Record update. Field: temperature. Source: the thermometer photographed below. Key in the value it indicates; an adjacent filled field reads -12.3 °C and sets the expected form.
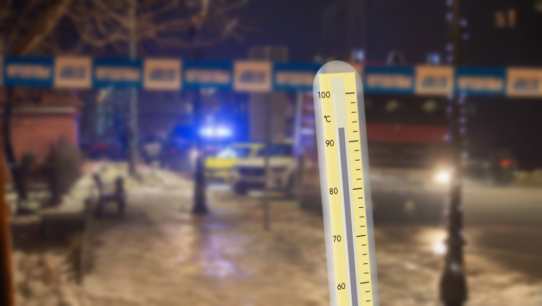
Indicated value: 93 °C
